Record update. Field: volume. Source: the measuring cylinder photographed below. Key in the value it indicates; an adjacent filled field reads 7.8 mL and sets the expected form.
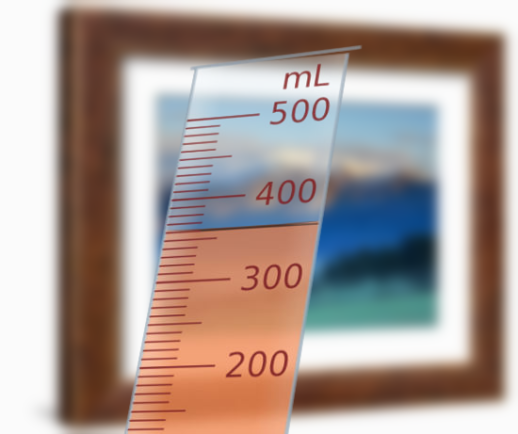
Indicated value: 360 mL
